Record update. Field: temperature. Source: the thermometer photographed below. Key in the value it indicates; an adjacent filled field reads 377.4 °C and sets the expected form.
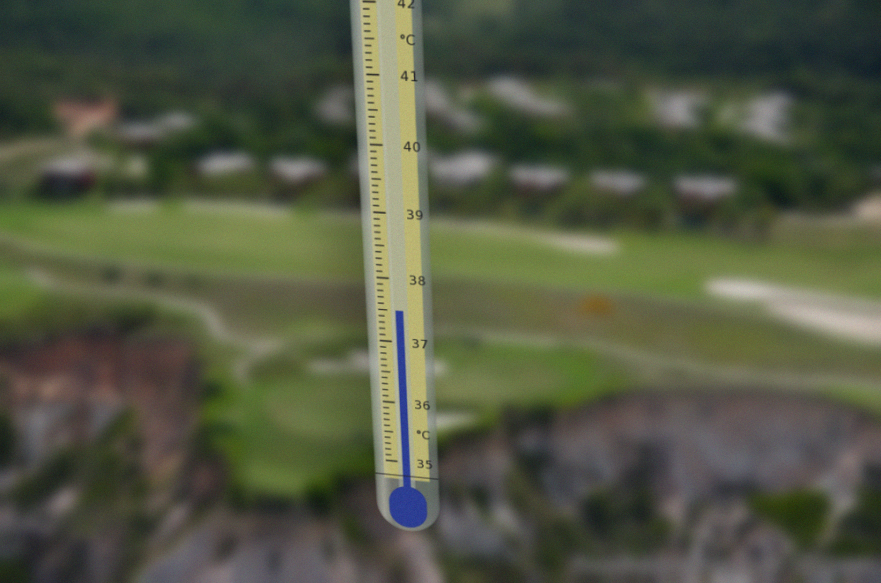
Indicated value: 37.5 °C
